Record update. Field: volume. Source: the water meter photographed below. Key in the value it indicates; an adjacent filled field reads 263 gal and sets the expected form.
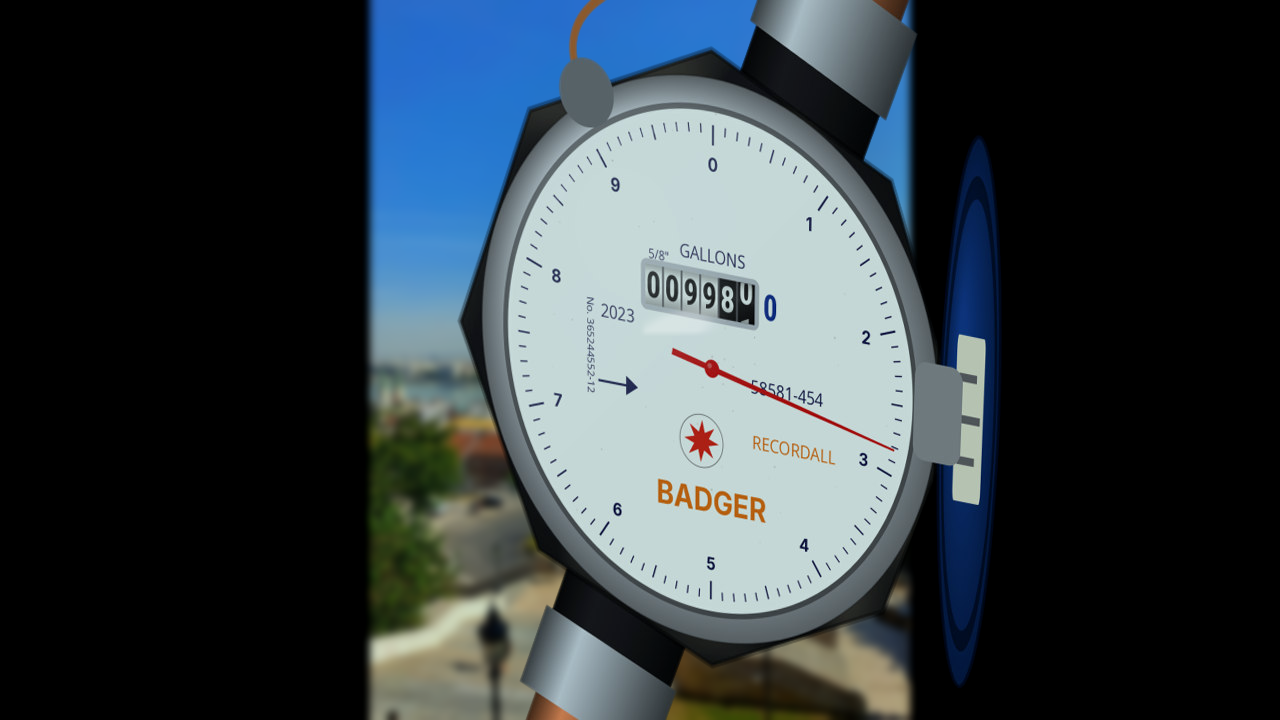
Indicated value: 99802.8 gal
